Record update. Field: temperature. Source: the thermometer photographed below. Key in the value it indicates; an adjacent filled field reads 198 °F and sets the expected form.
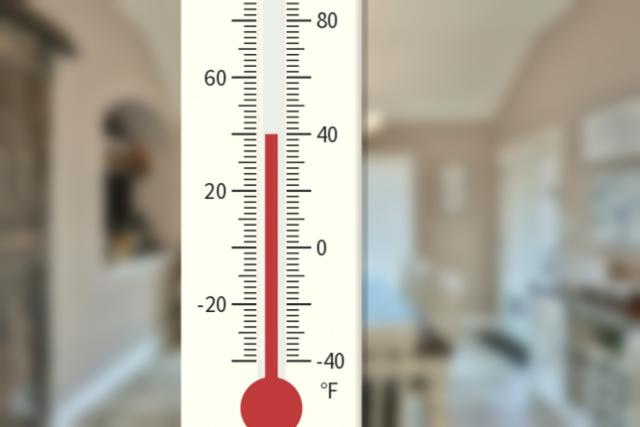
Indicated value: 40 °F
